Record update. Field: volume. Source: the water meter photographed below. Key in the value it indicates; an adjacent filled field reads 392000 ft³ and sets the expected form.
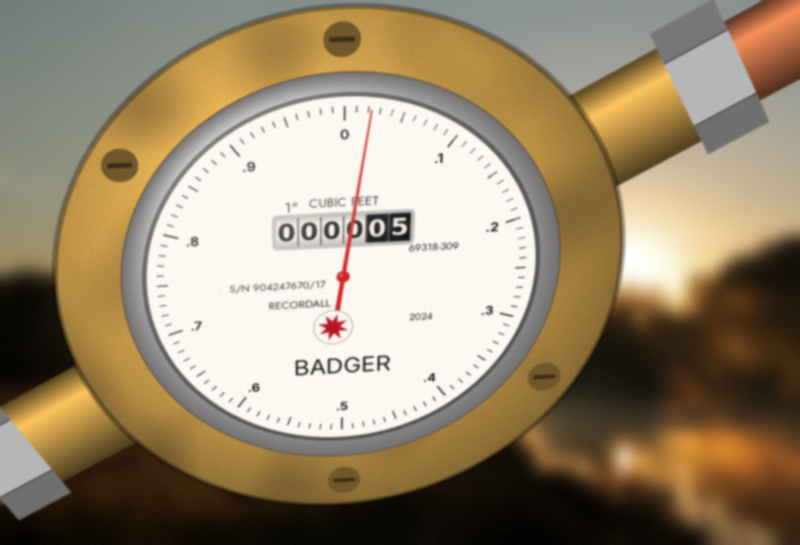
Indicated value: 5.02 ft³
